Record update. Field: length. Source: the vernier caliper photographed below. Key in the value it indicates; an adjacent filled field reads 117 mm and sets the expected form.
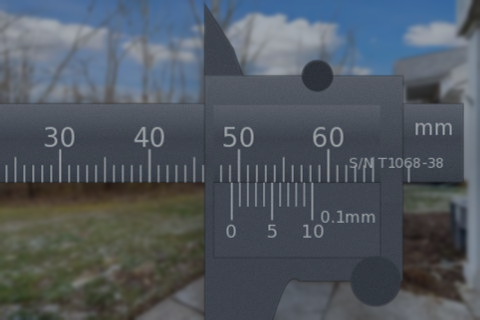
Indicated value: 49.2 mm
